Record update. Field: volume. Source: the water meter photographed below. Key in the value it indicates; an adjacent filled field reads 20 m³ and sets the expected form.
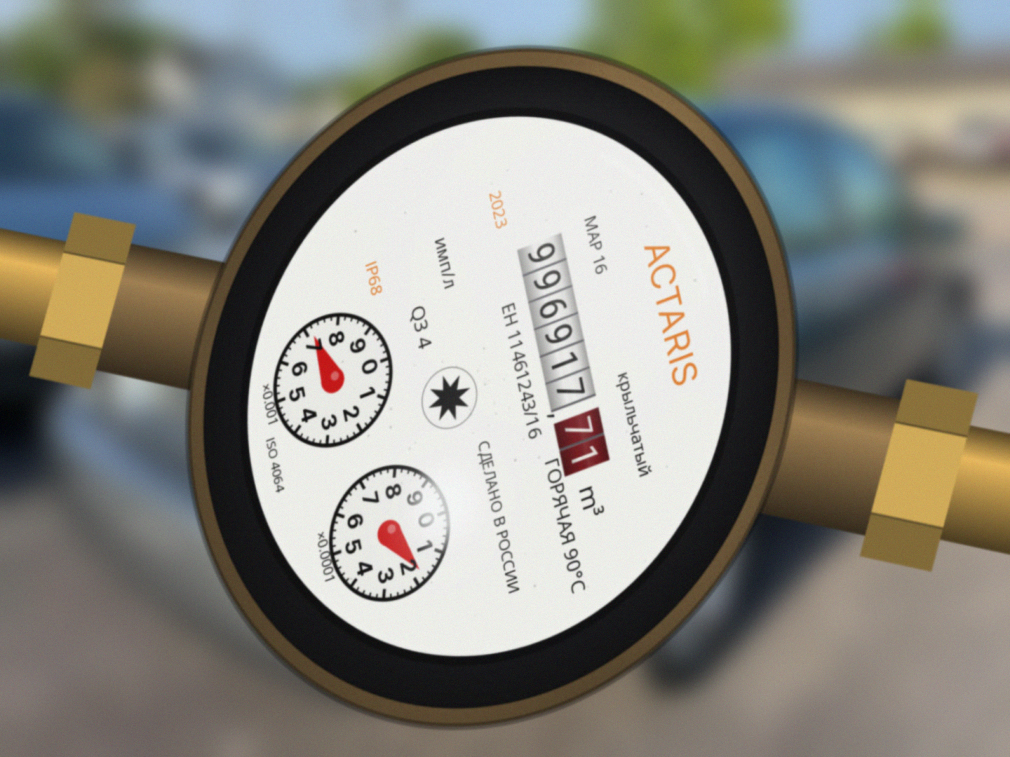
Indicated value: 996917.7171 m³
